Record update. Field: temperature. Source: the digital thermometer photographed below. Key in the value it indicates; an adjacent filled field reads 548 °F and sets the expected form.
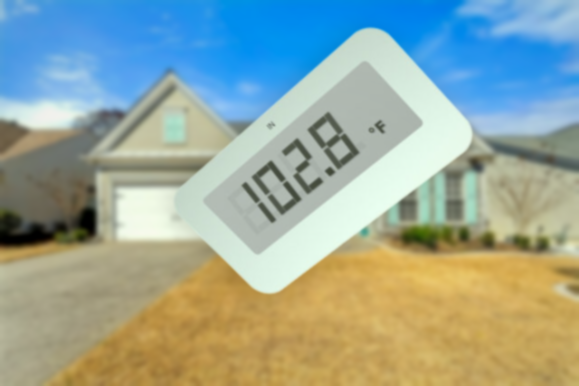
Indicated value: 102.8 °F
